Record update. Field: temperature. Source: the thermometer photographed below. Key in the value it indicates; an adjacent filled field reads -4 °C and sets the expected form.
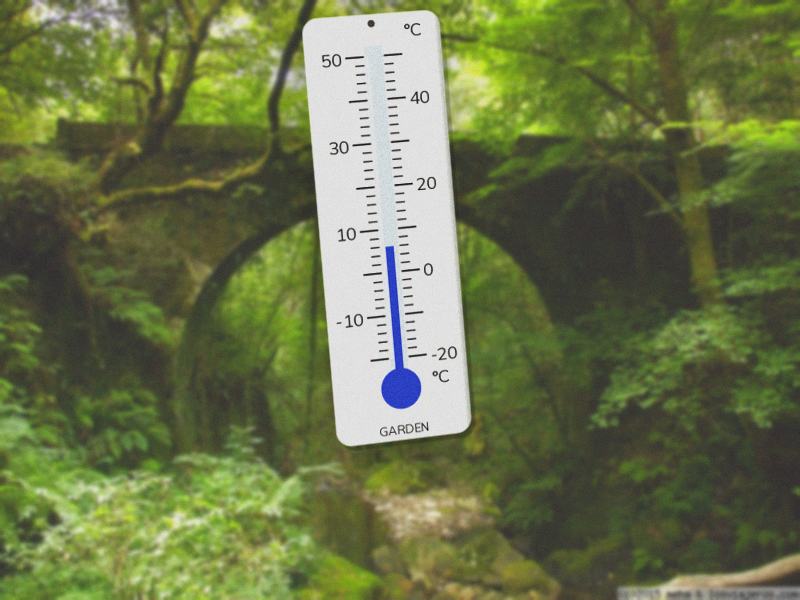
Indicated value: 6 °C
